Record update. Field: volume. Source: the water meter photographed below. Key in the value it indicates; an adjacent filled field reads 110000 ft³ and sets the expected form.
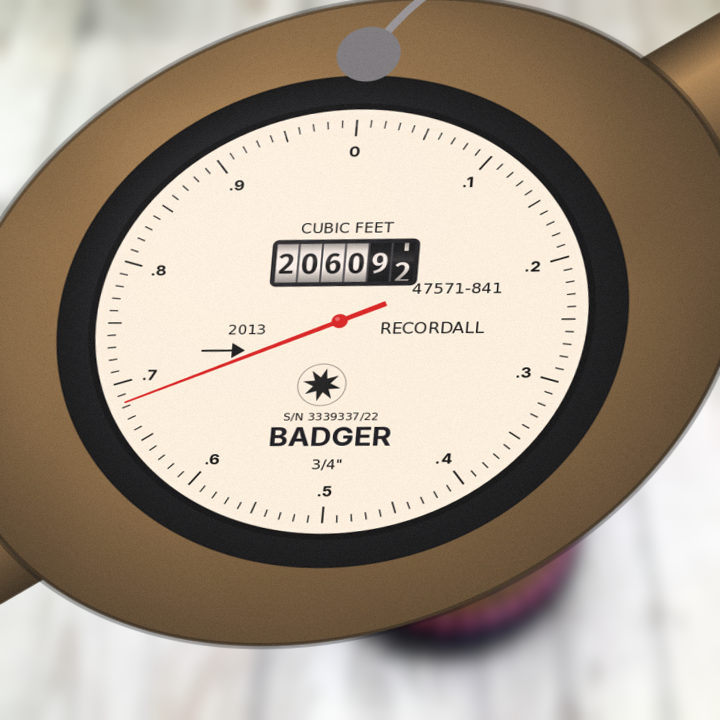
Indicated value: 206091.68 ft³
